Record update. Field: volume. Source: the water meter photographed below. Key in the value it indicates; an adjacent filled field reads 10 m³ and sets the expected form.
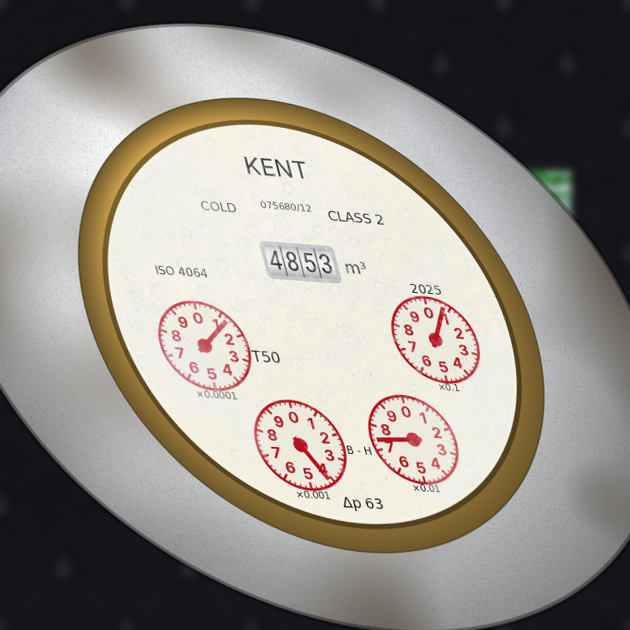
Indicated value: 4853.0741 m³
